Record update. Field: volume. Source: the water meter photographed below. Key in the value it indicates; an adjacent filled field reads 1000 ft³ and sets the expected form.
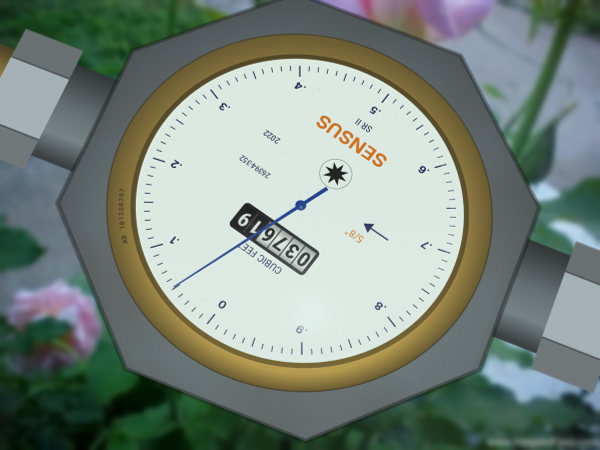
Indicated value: 37619.05 ft³
